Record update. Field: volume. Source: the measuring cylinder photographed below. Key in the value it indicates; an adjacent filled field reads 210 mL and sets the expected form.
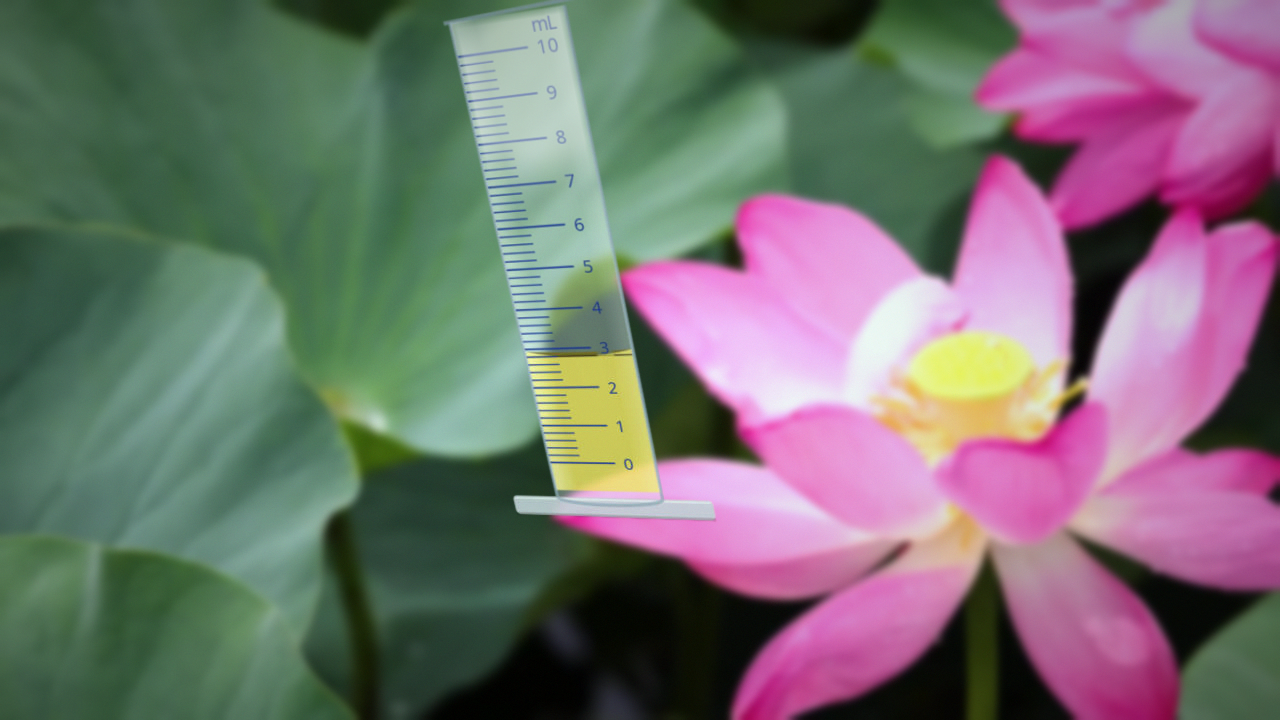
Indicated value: 2.8 mL
